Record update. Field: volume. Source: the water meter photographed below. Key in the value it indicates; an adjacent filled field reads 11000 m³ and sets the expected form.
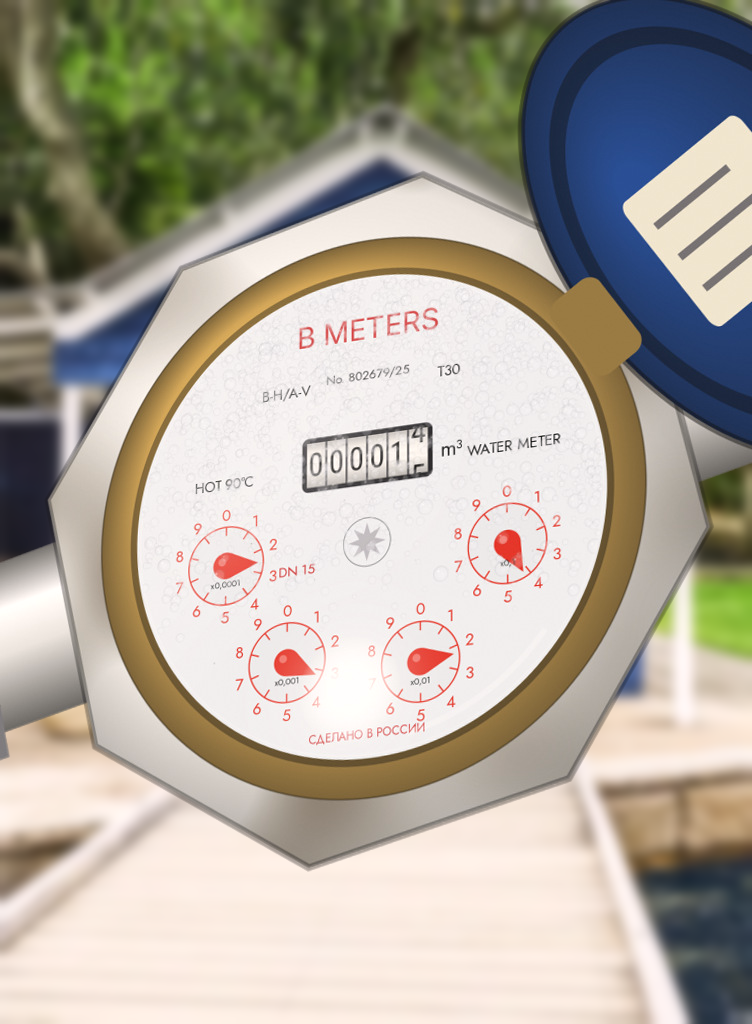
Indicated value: 14.4232 m³
